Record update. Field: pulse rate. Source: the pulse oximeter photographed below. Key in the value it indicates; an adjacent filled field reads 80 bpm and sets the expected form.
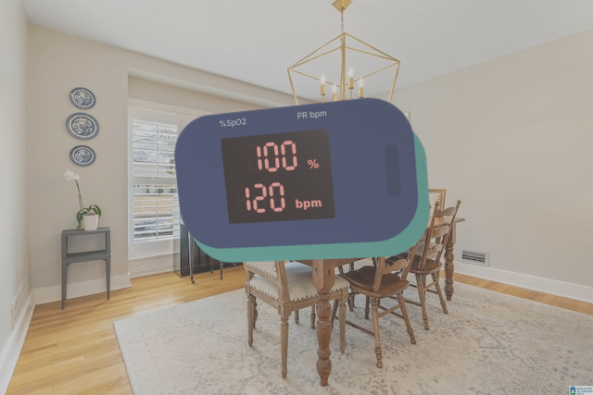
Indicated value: 120 bpm
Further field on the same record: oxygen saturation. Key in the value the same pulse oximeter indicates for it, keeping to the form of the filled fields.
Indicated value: 100 %
